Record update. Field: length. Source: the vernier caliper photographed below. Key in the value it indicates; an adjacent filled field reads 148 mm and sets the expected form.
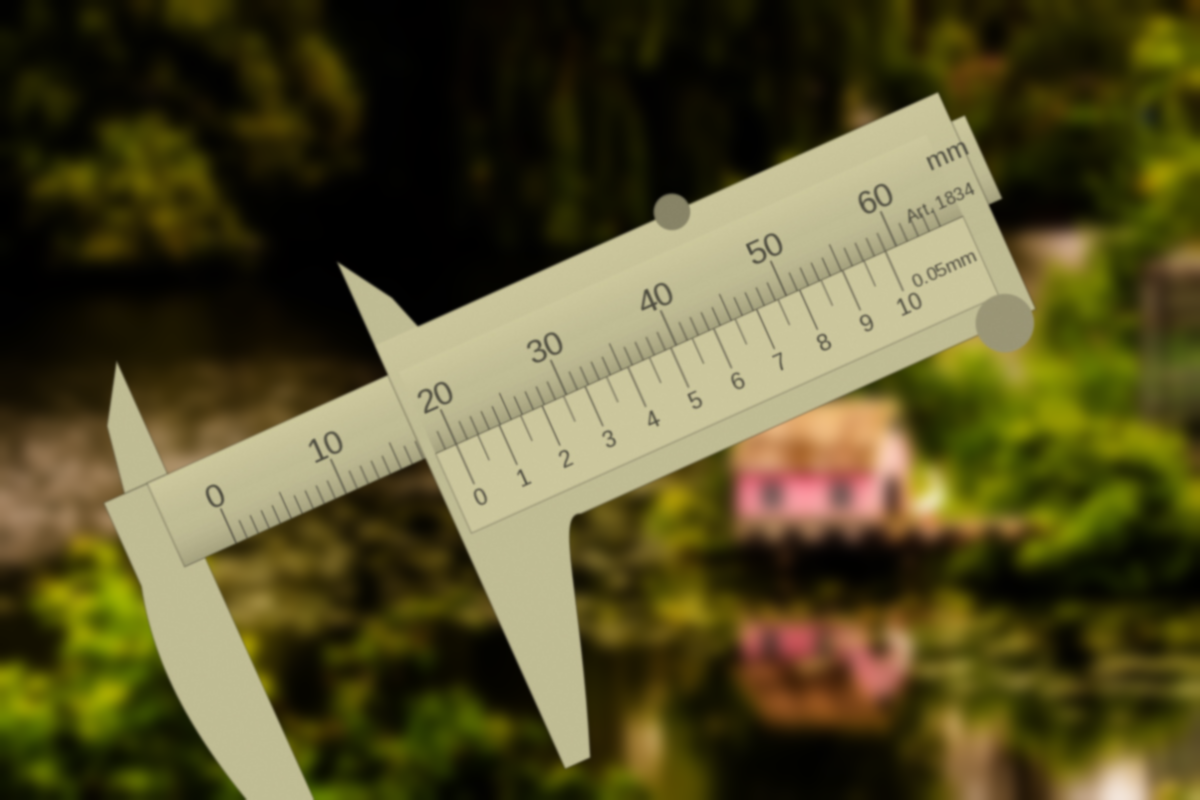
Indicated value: 20.0 mm
